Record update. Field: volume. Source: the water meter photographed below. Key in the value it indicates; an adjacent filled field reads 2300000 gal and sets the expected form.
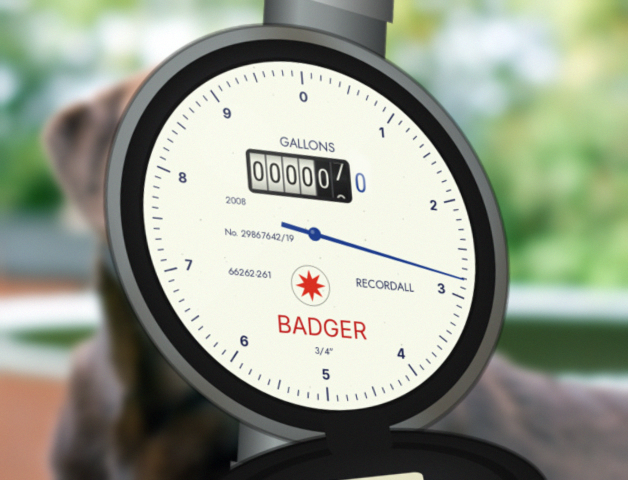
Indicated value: 72.8 gal
